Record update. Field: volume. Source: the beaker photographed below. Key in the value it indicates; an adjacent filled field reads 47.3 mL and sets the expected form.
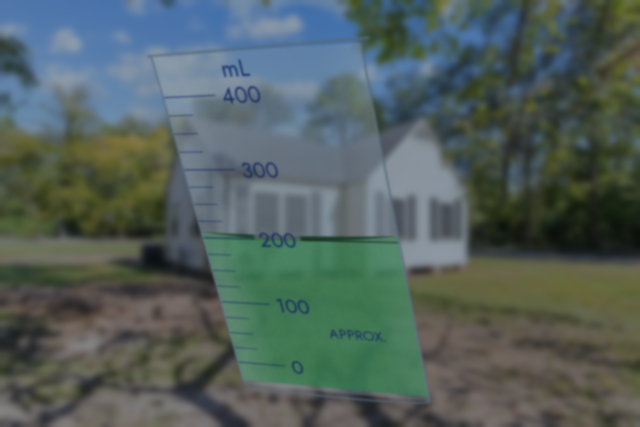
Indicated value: 200 mL
